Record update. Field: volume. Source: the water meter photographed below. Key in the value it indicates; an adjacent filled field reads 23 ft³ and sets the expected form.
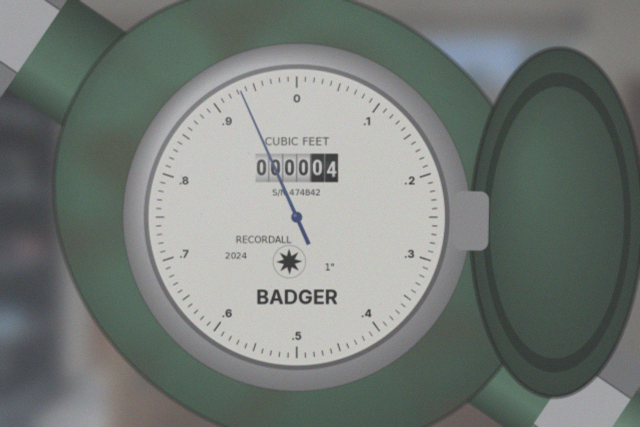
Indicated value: 3.93 ft³
